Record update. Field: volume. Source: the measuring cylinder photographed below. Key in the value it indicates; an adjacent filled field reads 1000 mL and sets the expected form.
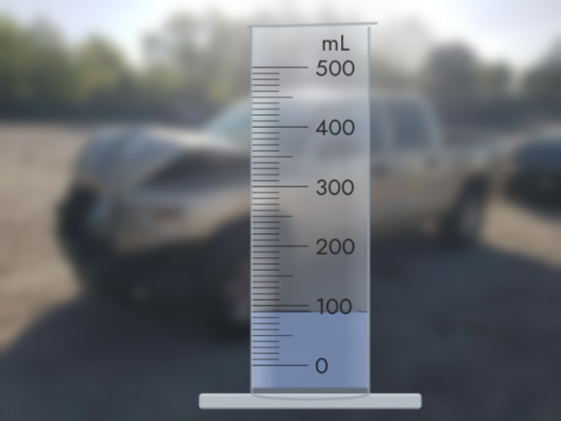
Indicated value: 90 mL
